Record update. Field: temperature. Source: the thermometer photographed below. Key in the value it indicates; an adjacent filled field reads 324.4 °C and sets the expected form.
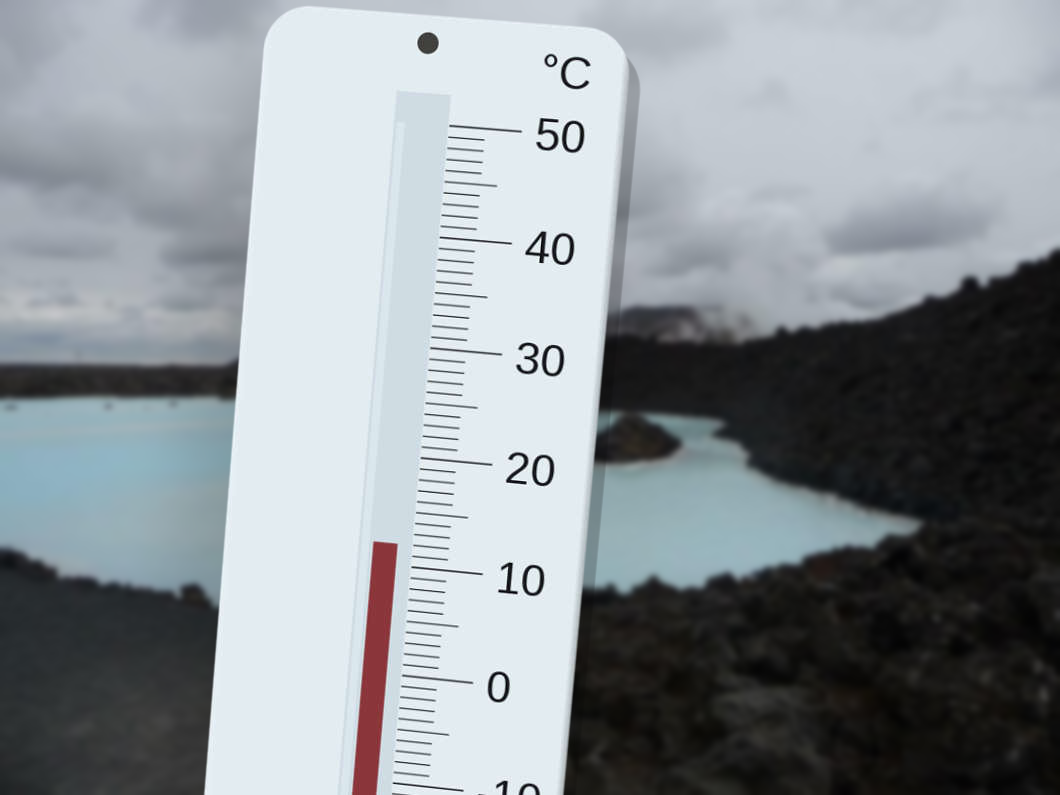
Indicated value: 12 °C
